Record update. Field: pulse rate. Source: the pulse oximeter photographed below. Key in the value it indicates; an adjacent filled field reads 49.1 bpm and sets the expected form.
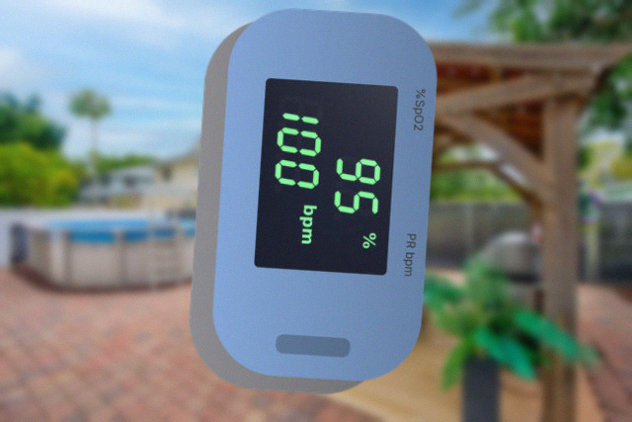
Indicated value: 100 bpm
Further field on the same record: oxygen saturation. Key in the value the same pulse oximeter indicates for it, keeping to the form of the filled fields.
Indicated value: 95 %
